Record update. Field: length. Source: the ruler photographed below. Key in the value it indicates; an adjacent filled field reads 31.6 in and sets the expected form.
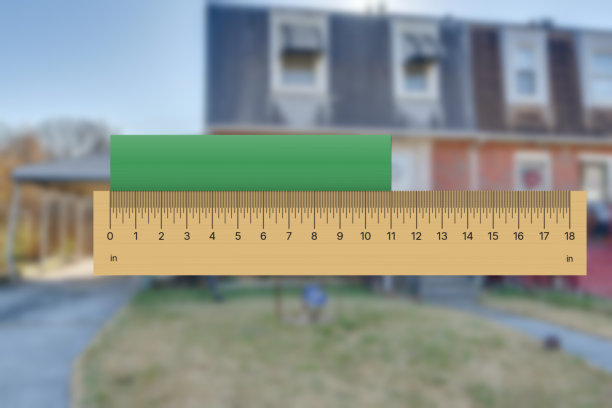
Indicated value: 11 in
